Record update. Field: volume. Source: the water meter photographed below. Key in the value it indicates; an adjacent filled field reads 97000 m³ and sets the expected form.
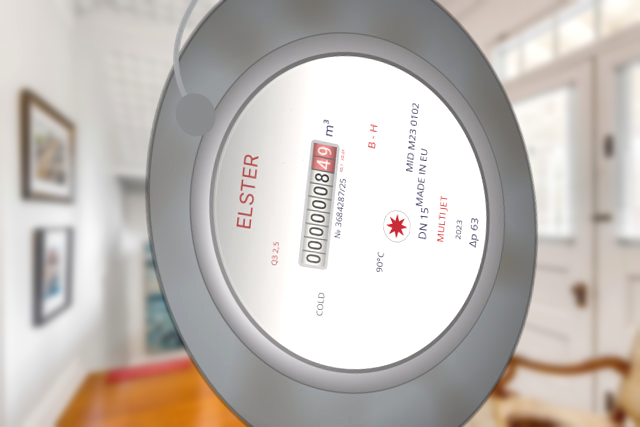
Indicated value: 8.49 m³
